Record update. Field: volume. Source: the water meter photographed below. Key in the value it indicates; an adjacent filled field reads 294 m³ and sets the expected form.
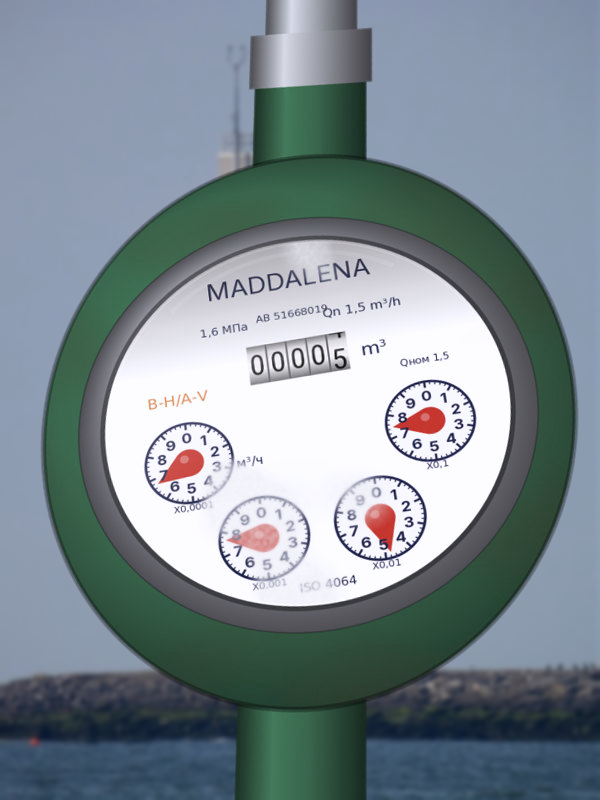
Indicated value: 4.7476 m³
